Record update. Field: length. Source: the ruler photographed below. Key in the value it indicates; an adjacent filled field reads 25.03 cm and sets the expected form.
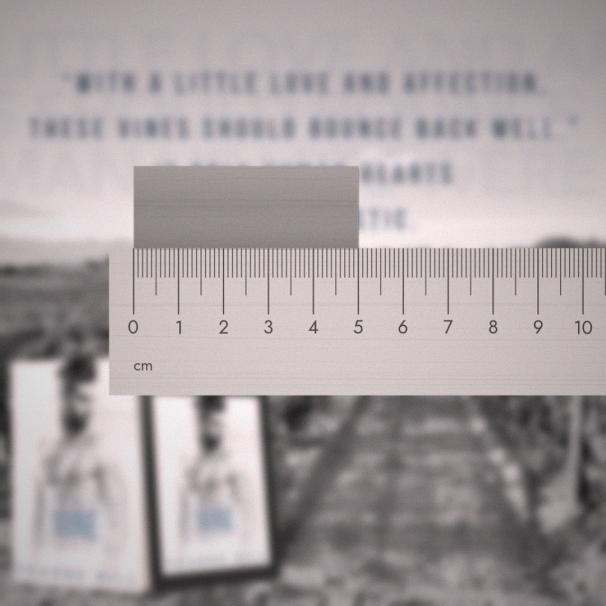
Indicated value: 5 cm
